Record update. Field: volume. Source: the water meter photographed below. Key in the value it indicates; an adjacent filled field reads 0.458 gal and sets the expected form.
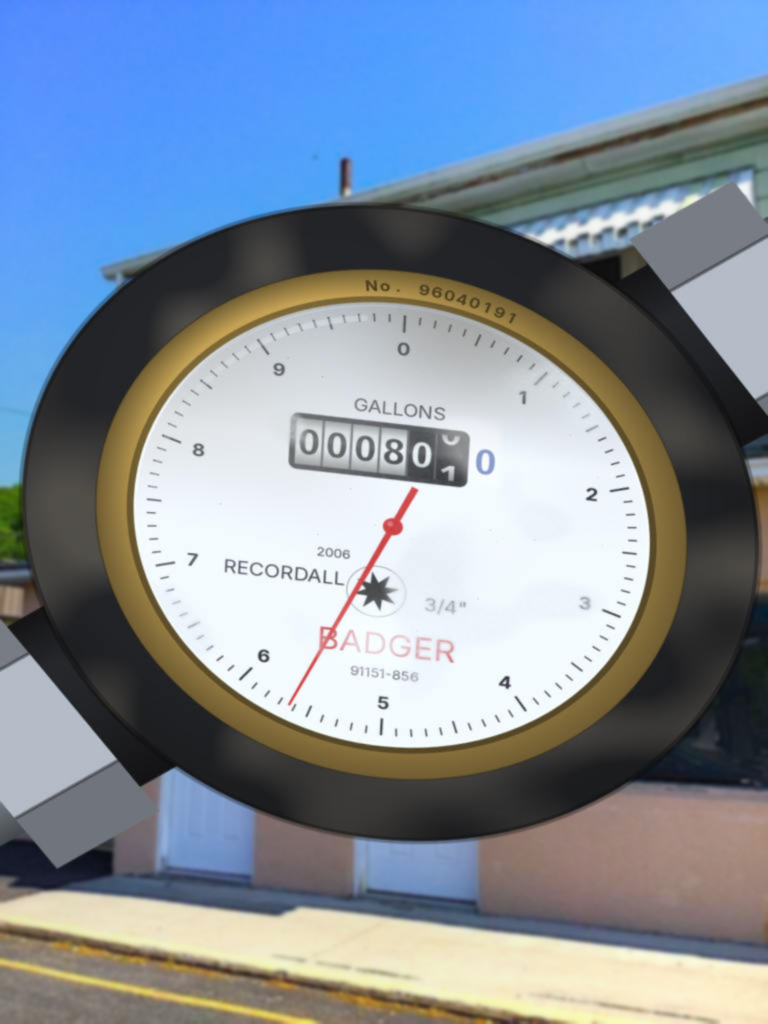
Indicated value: 8005.6 gal
